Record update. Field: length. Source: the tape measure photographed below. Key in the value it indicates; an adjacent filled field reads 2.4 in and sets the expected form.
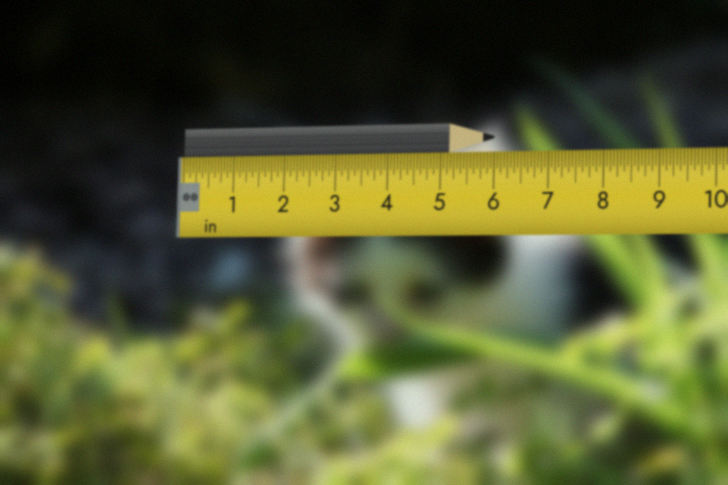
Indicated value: 6 in
